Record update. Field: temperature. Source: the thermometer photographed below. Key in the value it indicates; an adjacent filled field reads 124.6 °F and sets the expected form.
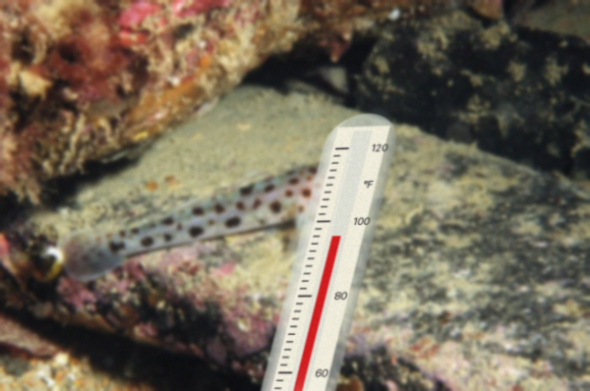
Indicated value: 96 °F
